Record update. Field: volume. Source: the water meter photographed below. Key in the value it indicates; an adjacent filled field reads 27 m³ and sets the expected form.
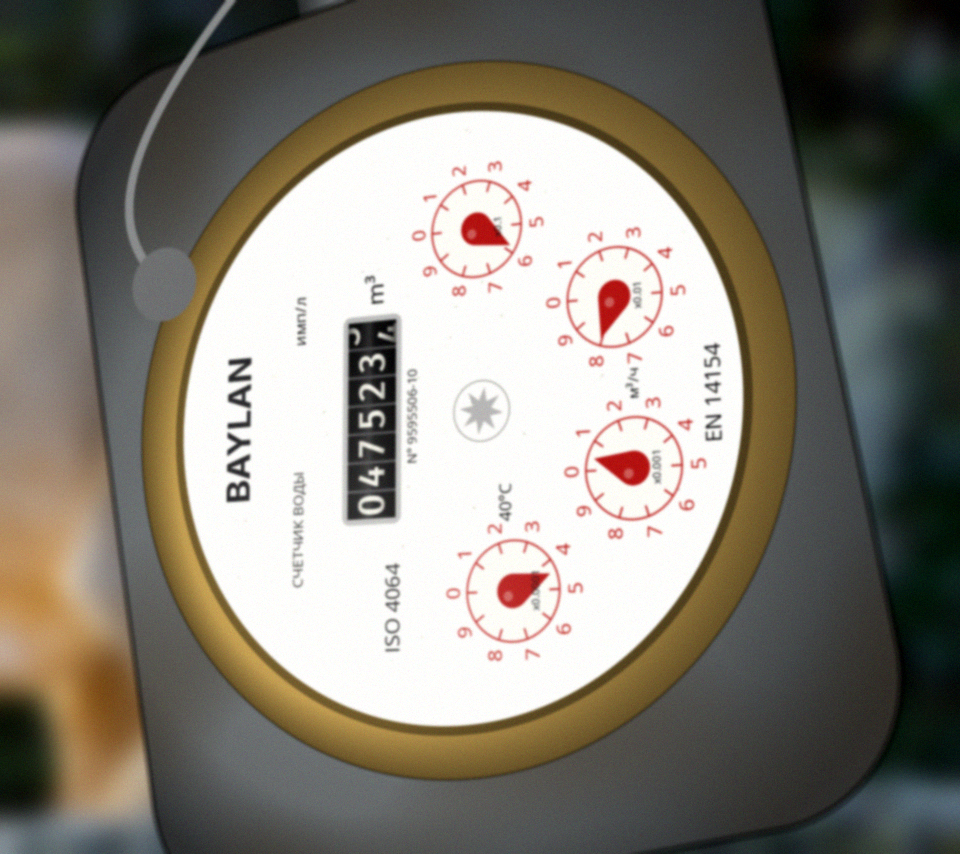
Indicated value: 475233.5804 m³
